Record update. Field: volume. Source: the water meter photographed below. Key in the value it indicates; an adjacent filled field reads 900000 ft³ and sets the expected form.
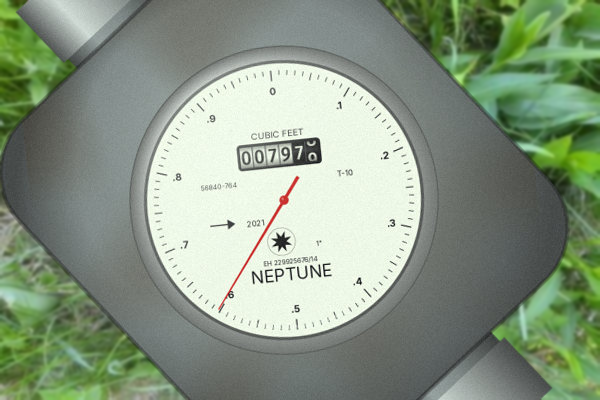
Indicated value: 7978.60 ft³
